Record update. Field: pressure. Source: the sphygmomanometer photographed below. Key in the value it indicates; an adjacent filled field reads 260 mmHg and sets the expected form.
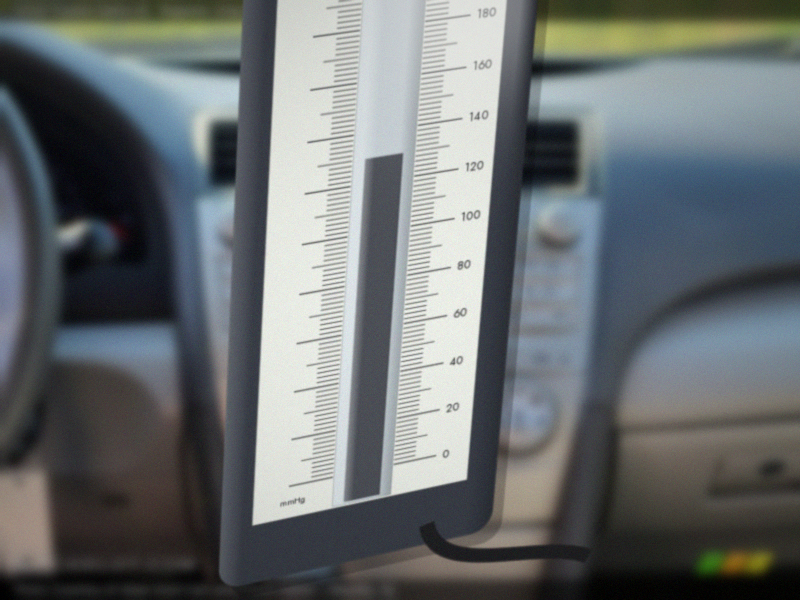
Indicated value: 130 mmHg
